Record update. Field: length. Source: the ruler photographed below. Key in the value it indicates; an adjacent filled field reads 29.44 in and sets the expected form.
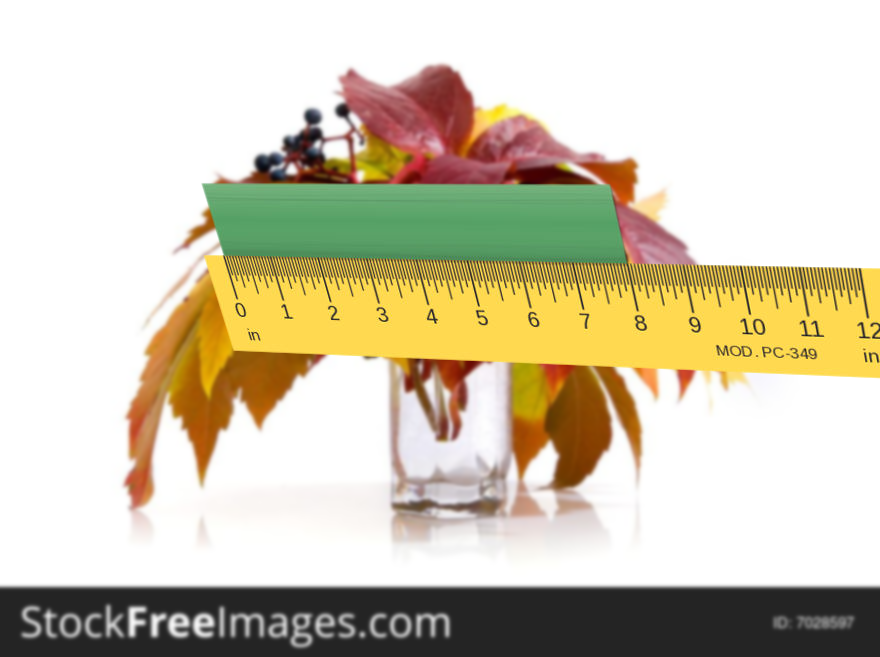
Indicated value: 8 in
